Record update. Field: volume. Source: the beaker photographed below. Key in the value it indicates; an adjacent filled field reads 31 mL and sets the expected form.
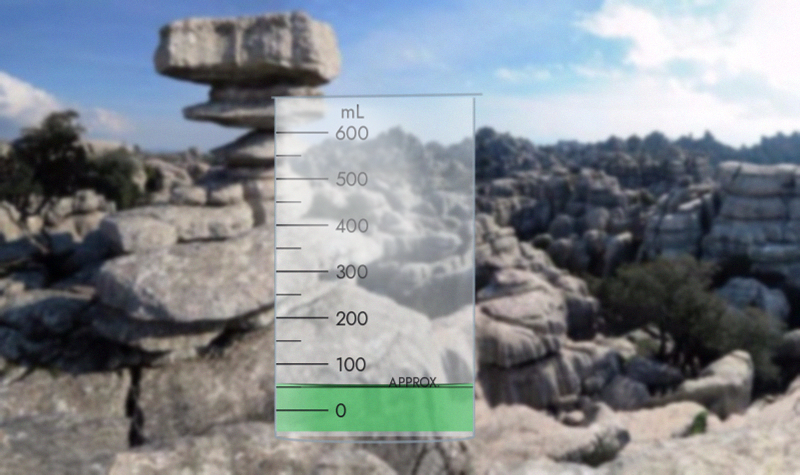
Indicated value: 50 mL
